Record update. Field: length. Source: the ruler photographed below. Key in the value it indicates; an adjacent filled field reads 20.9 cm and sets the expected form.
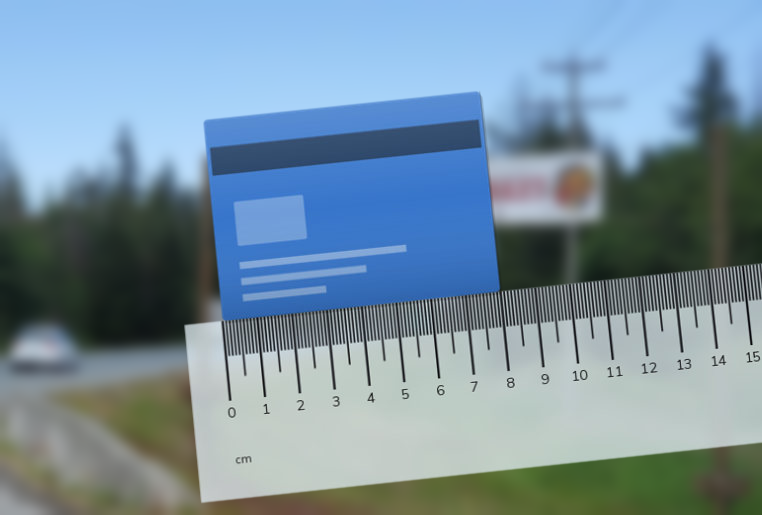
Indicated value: 8 cm
